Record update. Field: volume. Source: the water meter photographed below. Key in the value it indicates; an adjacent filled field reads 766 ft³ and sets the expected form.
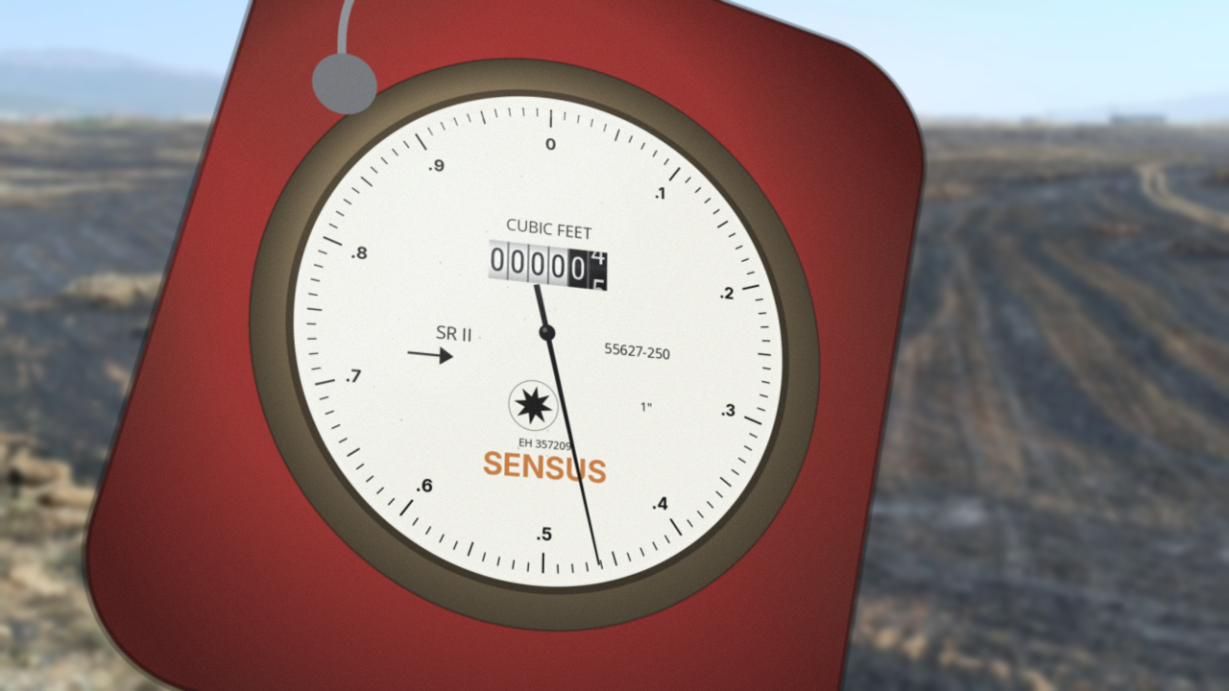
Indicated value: 4.46 ft³
